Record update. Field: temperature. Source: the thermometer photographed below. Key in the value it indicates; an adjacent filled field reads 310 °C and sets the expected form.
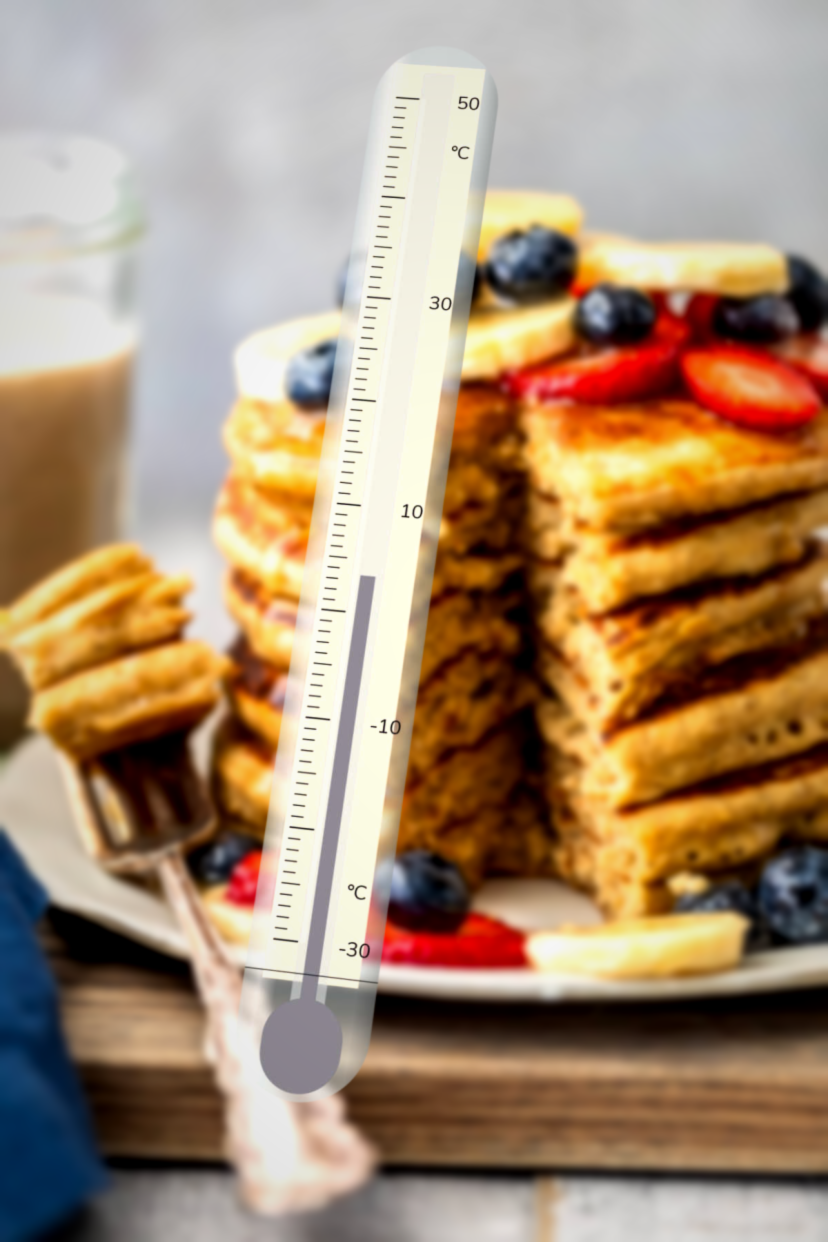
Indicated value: 3.5 °C
